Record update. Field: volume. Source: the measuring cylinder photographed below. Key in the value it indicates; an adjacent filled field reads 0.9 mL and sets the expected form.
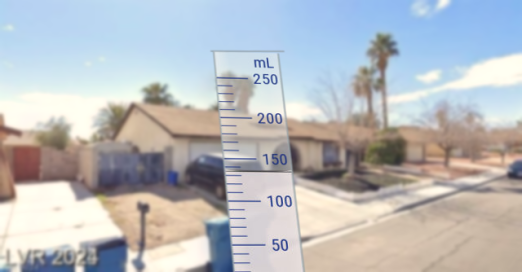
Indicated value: 135 mL
